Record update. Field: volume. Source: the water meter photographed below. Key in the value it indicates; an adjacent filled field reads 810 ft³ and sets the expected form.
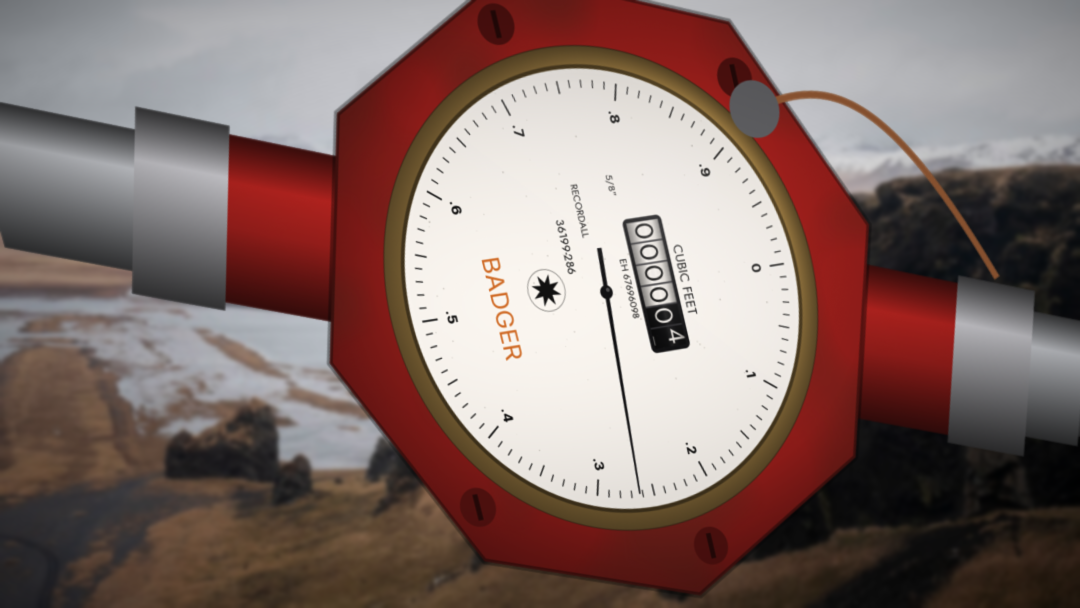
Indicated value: 4.26 ft³
